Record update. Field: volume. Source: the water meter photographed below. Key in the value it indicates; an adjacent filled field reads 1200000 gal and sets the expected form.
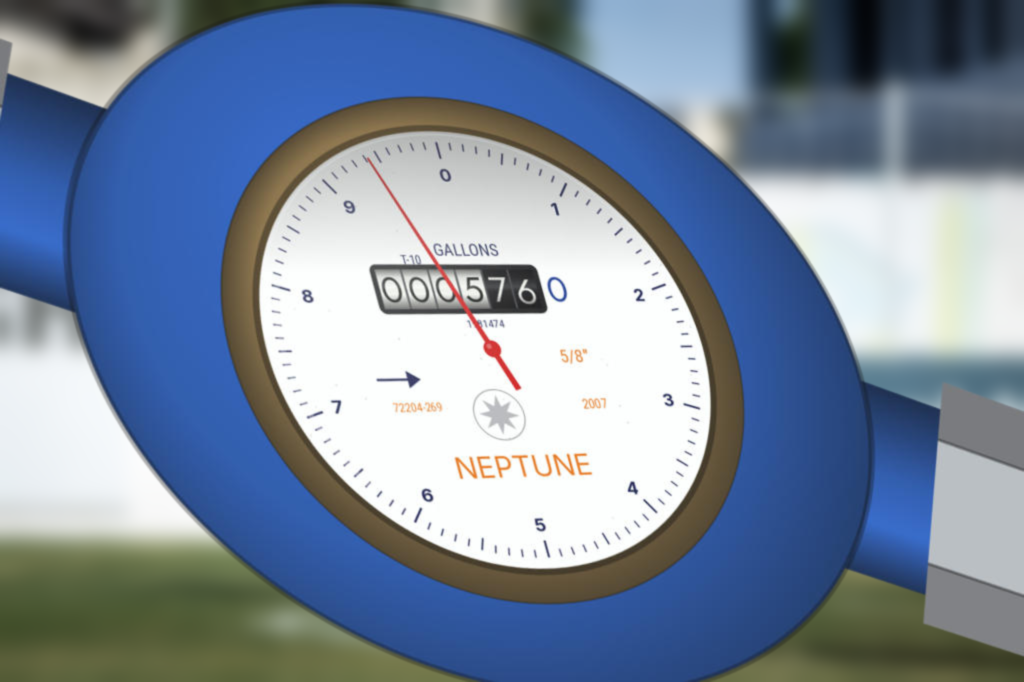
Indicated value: 5759.4 gal
